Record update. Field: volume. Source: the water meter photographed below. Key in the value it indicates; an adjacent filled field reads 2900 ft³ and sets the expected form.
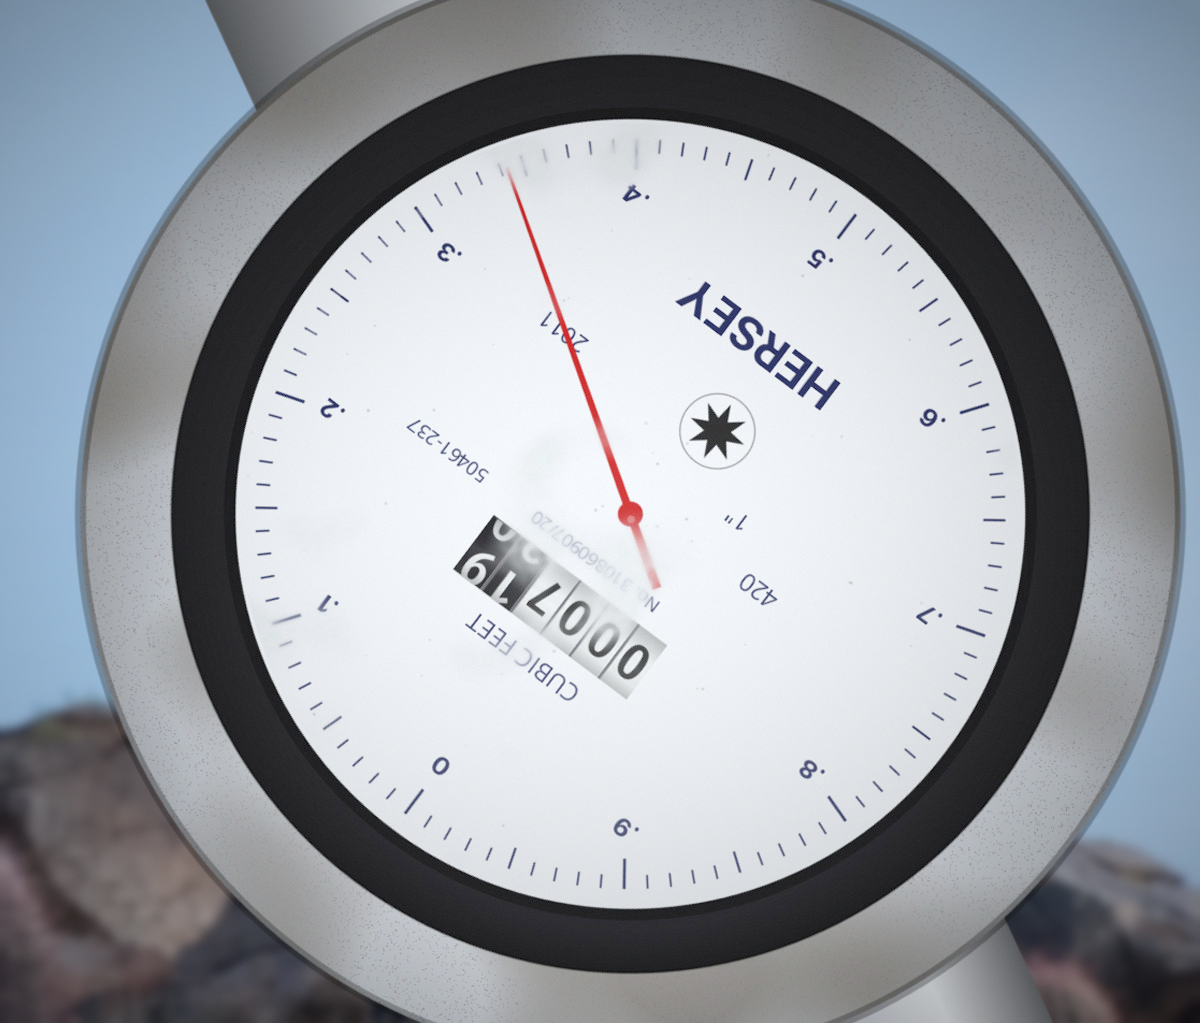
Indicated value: 719.34 ft³
